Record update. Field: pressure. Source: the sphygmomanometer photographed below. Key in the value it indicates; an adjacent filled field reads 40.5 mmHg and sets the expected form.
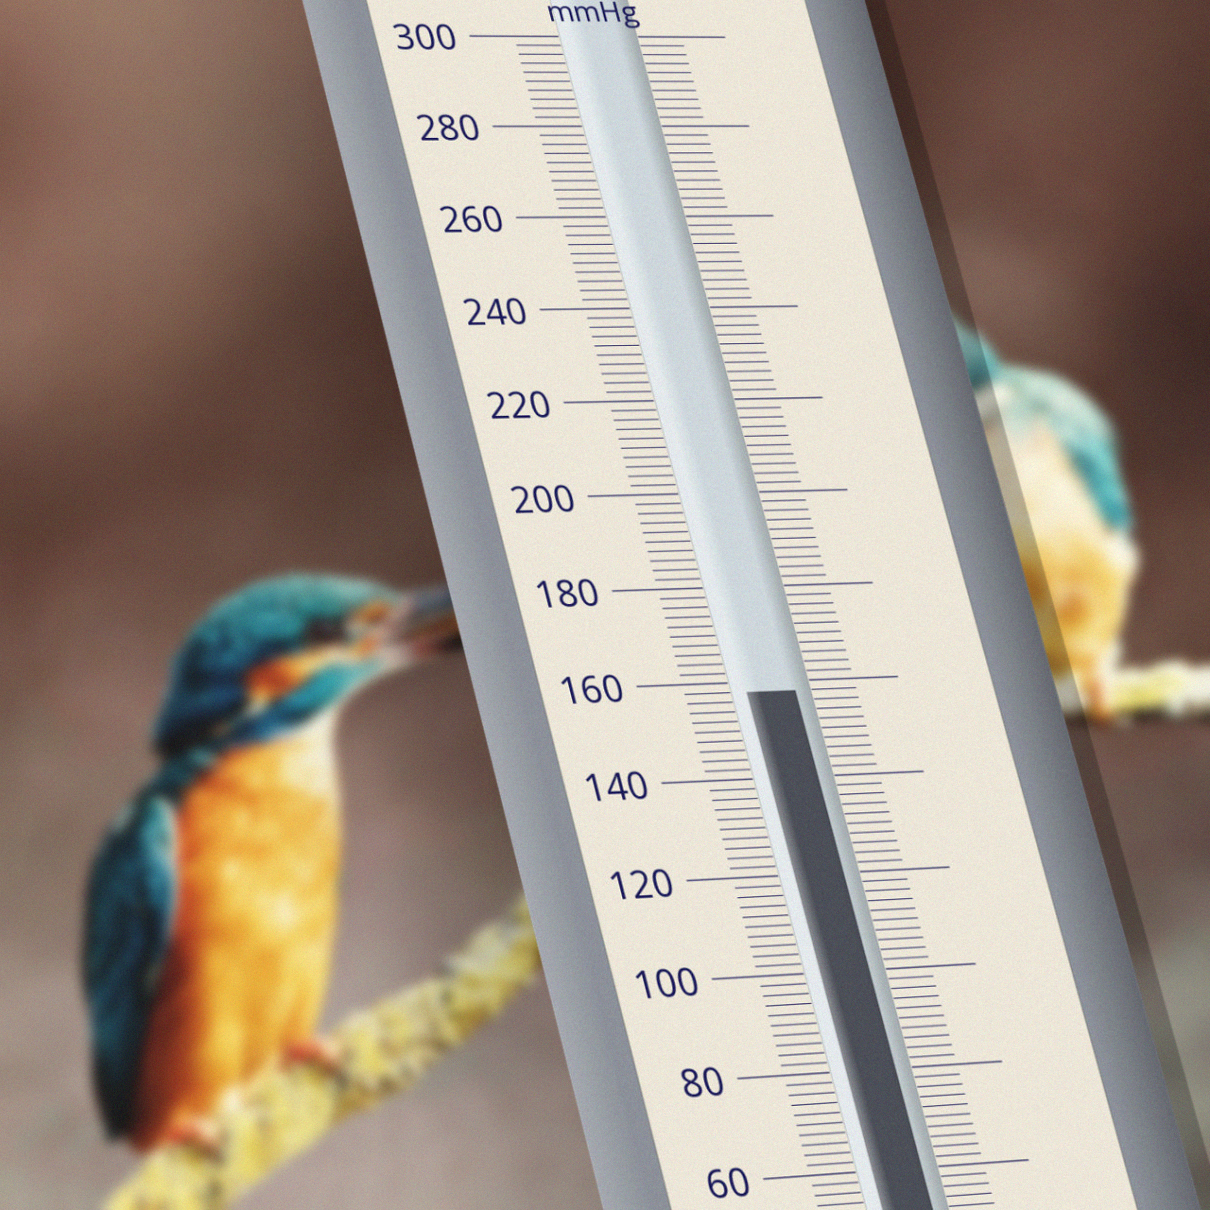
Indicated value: 158 mmHg
